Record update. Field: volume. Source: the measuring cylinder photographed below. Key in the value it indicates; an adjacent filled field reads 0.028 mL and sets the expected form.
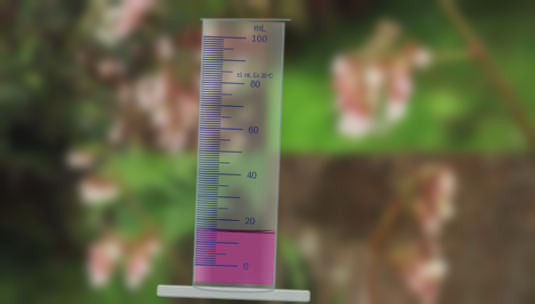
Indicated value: 15 mL
